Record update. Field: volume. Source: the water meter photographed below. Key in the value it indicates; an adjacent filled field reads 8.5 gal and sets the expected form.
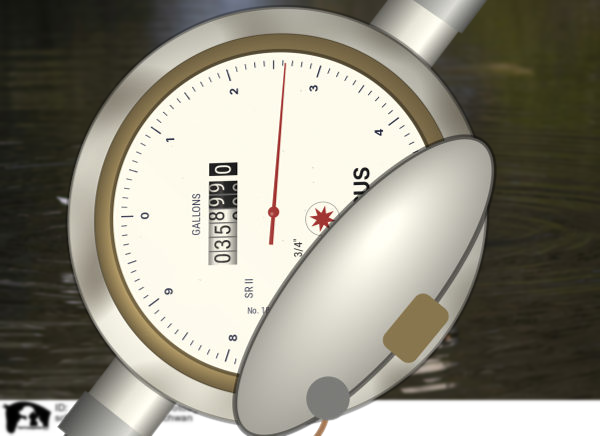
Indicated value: 358992.6 gal
